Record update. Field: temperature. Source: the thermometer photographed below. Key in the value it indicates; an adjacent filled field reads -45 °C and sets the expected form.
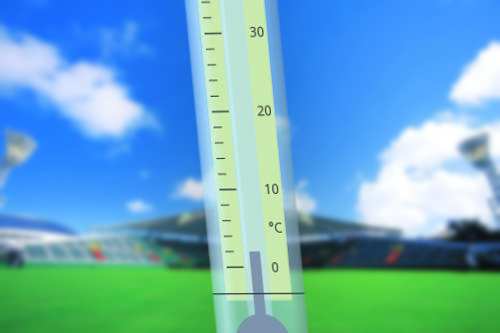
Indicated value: 2 °C
